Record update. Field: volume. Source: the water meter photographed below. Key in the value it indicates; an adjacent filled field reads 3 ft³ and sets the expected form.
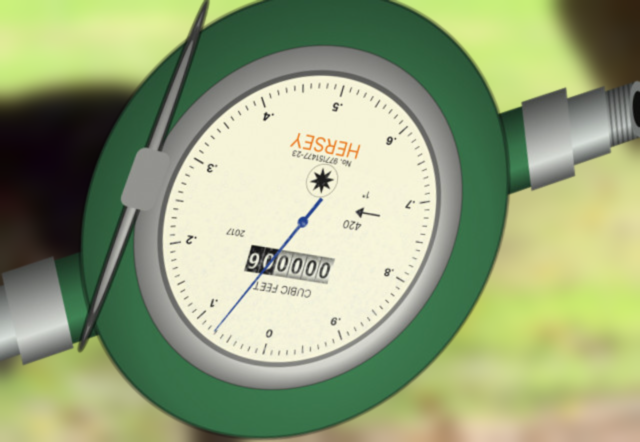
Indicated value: 6.07 ft³
